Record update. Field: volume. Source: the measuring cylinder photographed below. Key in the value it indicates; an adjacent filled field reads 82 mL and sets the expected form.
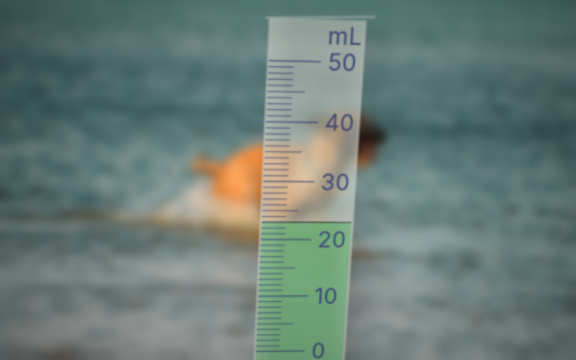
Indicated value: 23 mL
